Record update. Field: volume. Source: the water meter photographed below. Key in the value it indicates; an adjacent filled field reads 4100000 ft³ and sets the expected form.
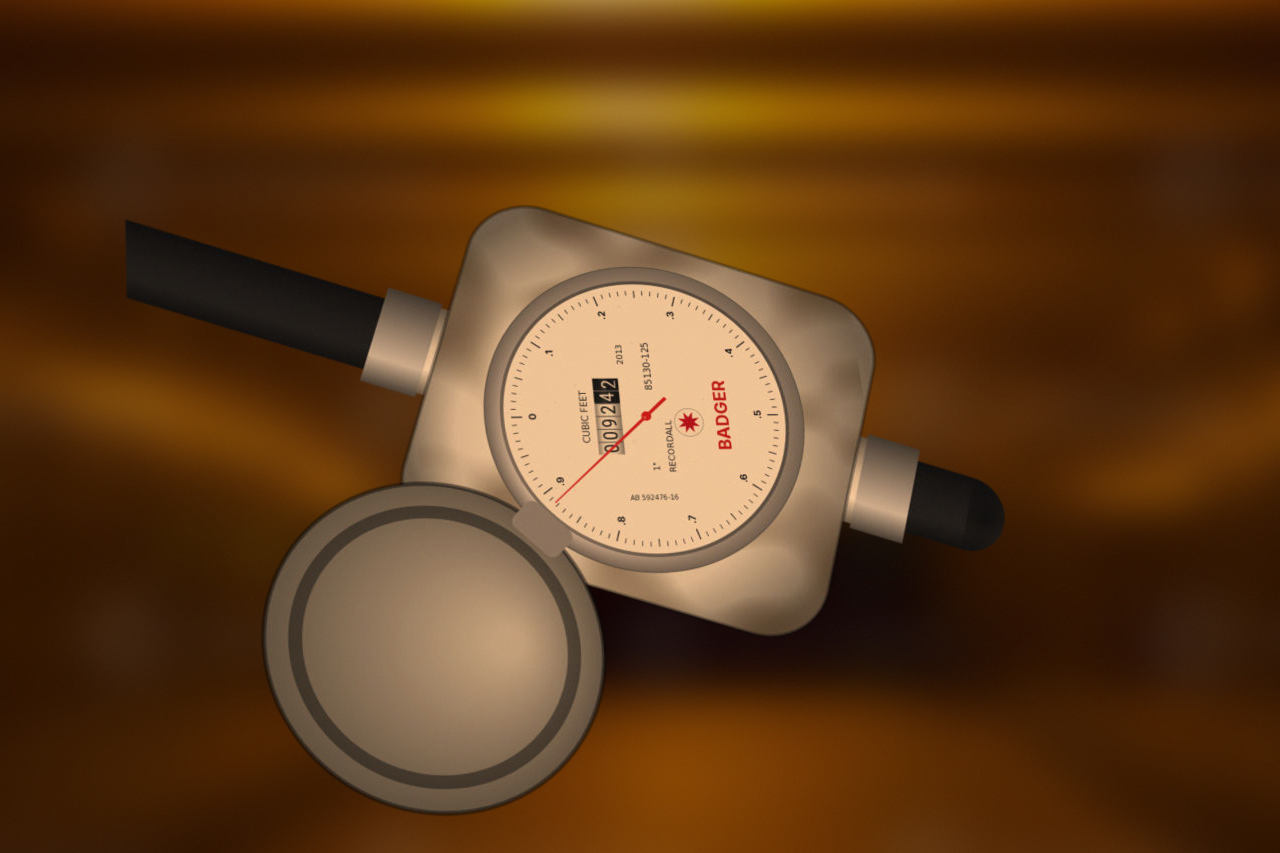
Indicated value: 9241.88 ft³
